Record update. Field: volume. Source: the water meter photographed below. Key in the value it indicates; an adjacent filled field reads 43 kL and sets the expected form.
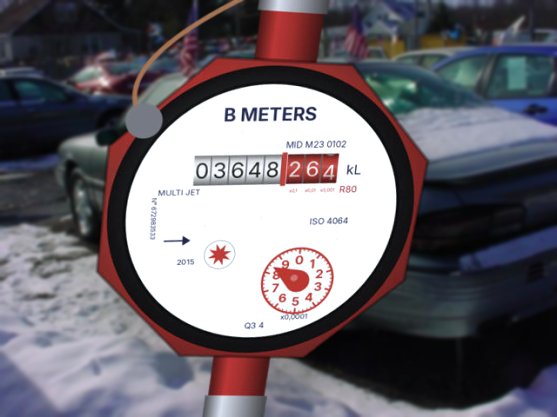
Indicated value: 3648.2638 kL
